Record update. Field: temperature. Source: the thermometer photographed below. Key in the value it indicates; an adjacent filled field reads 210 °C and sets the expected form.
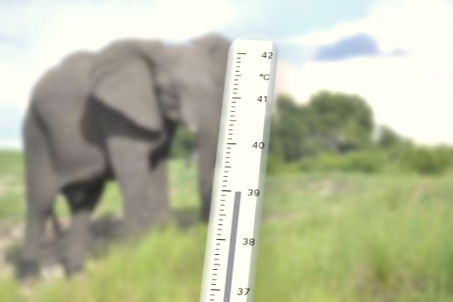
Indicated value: 39 °C
